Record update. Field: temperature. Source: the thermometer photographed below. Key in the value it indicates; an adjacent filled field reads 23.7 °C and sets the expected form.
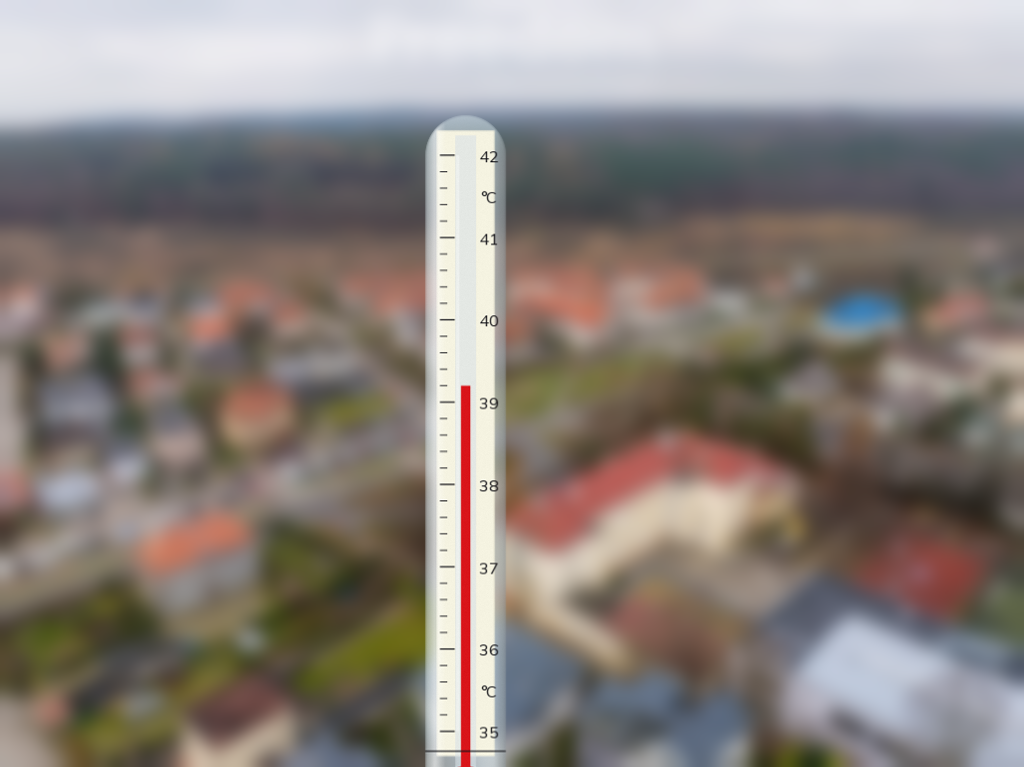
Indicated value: 39.2 °C
